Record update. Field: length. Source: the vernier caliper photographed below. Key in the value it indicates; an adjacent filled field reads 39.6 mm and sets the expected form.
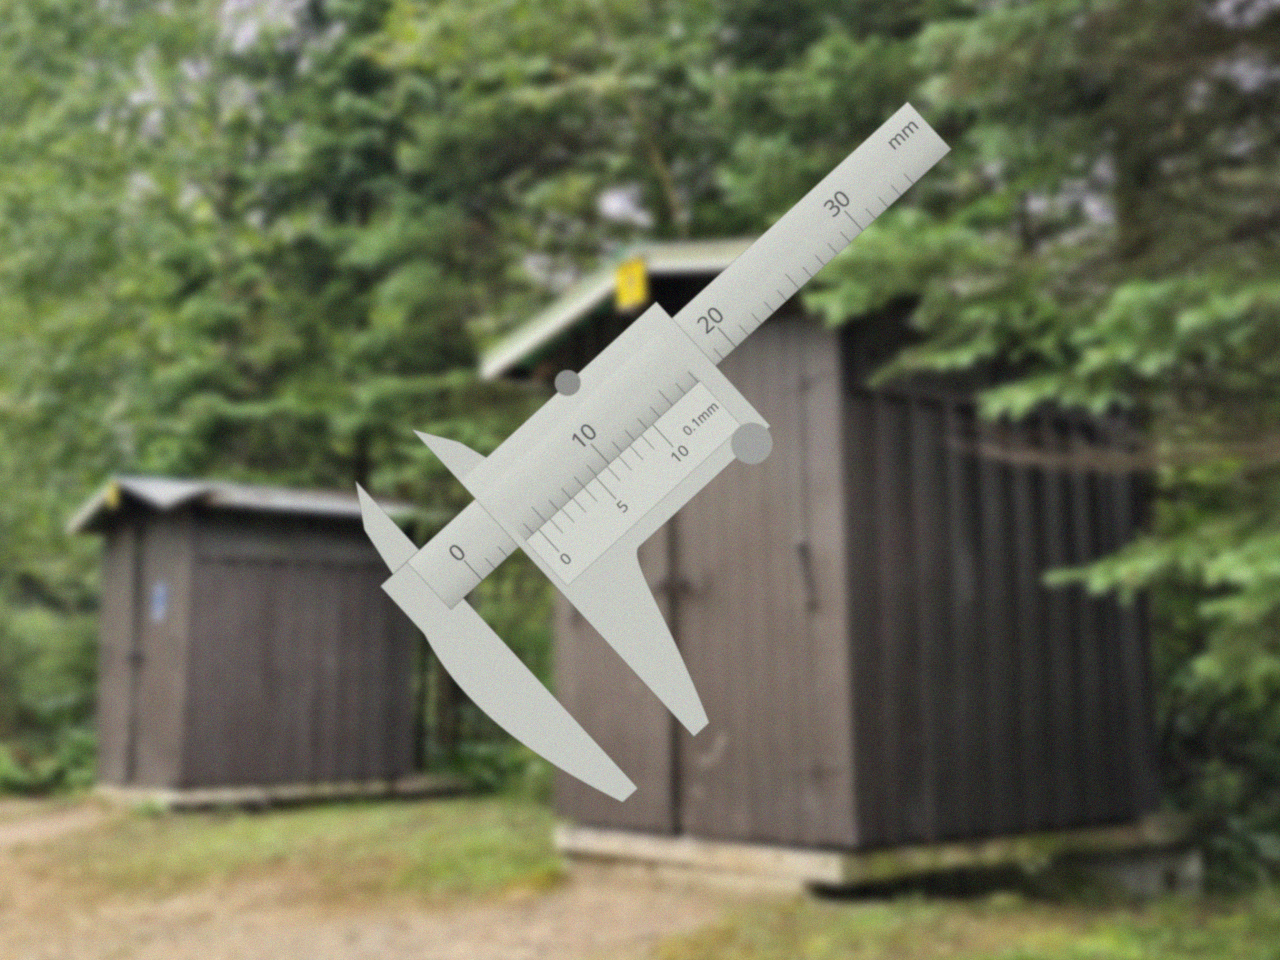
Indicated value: 4.4 mm
